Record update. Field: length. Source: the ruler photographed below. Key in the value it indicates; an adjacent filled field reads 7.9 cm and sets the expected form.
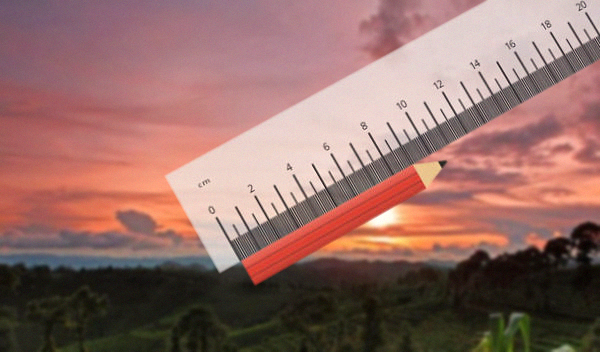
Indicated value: 10.5 cm
